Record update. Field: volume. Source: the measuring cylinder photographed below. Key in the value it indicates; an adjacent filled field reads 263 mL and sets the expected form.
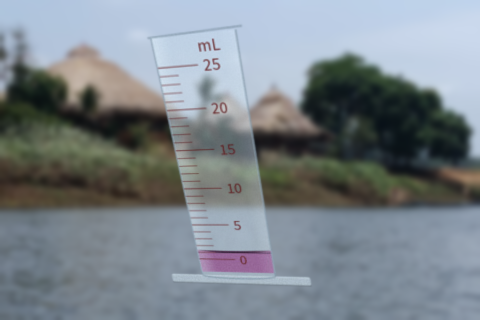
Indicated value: 1 mL
